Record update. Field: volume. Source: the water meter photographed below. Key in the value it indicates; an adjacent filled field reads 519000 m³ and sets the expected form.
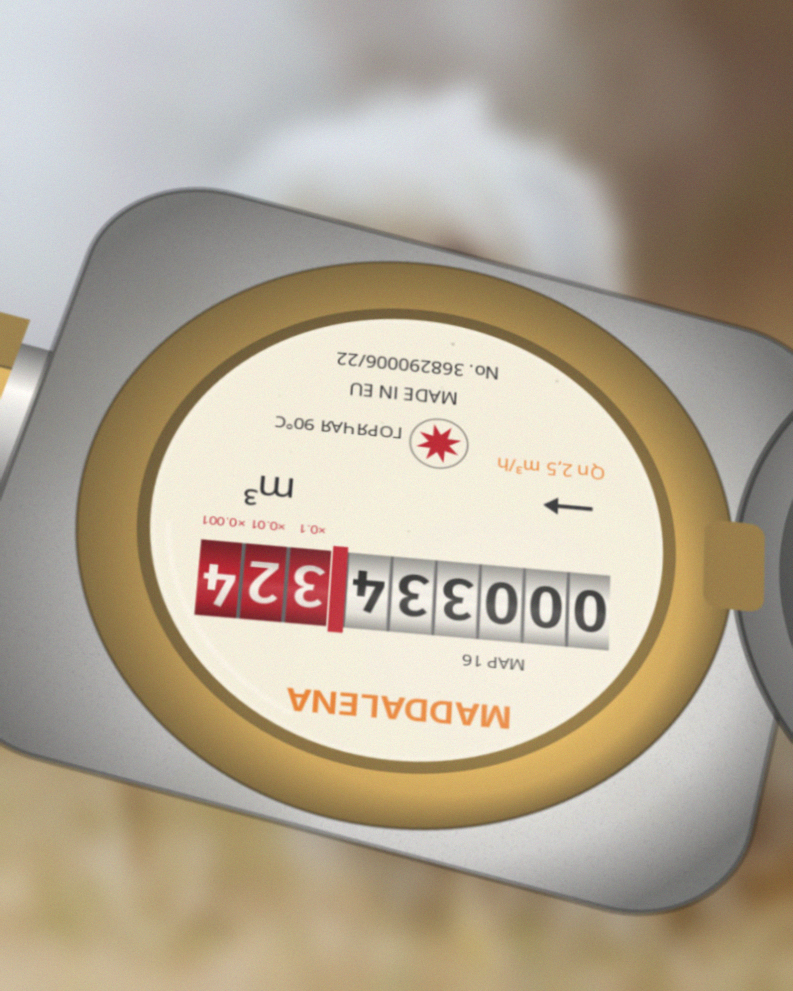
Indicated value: 334.324 m³
